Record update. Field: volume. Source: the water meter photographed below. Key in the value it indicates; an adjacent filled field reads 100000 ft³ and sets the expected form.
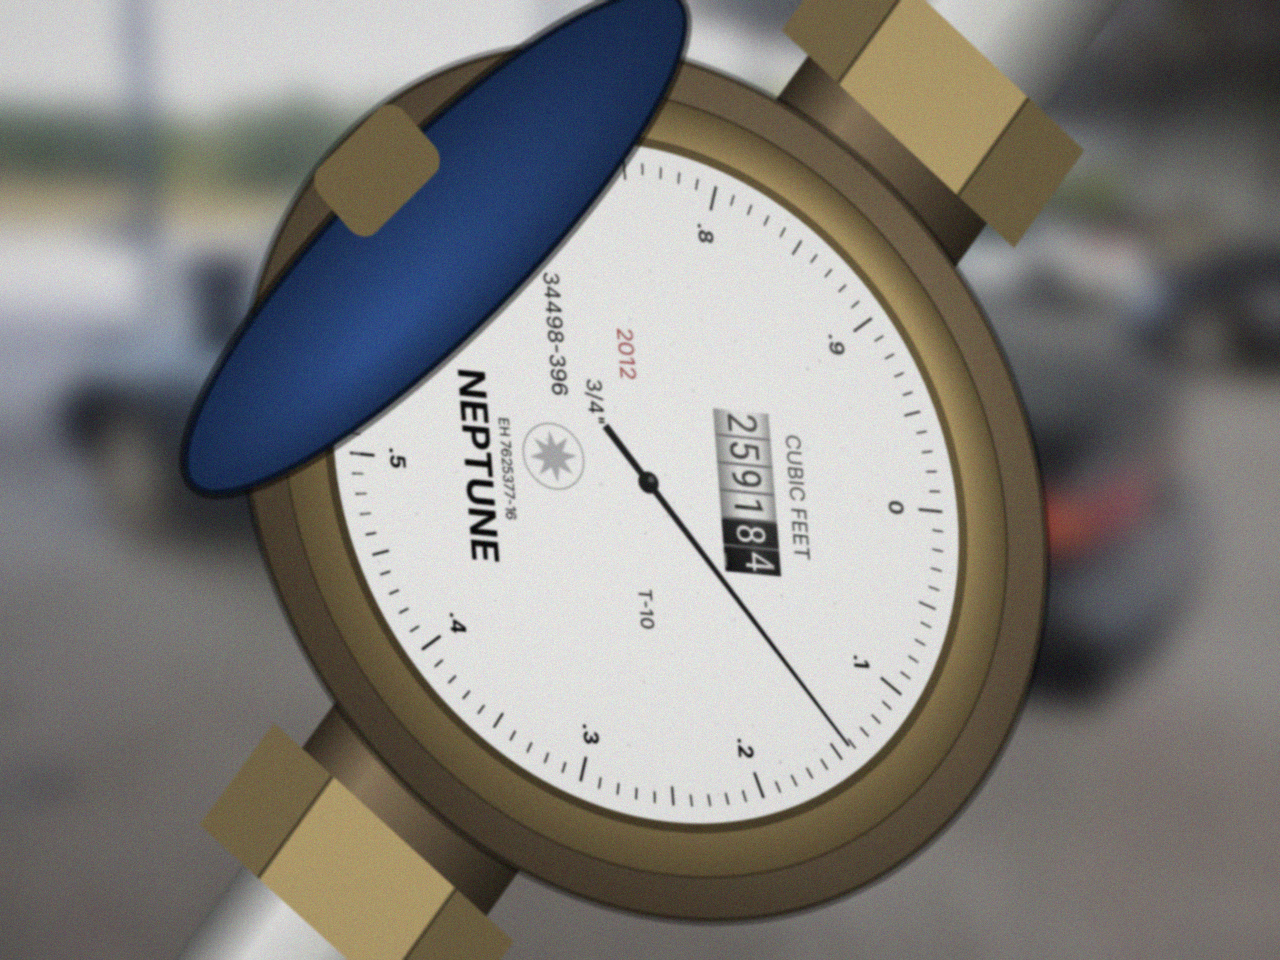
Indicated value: 259184.14 ft³
